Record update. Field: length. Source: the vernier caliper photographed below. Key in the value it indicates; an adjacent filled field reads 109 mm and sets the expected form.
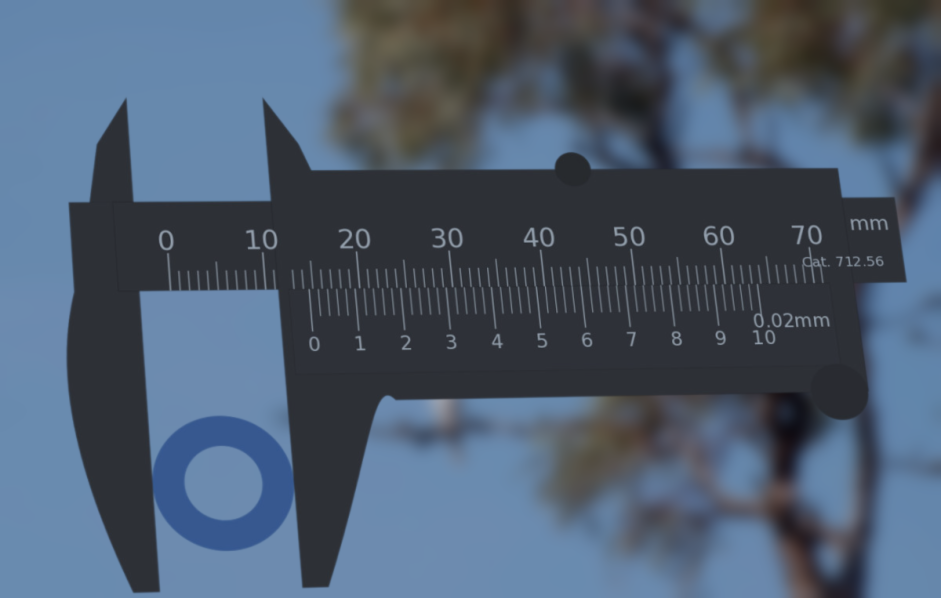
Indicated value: 14.6 mm
